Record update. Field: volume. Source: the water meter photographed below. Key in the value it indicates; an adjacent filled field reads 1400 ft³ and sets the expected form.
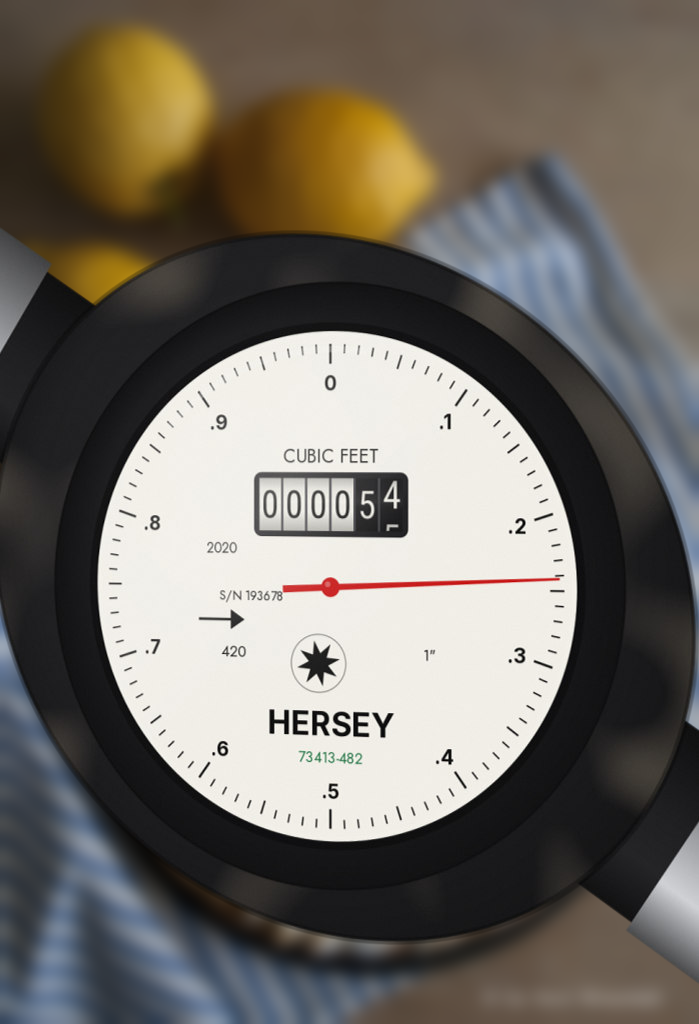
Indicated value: 54.24 ft³
